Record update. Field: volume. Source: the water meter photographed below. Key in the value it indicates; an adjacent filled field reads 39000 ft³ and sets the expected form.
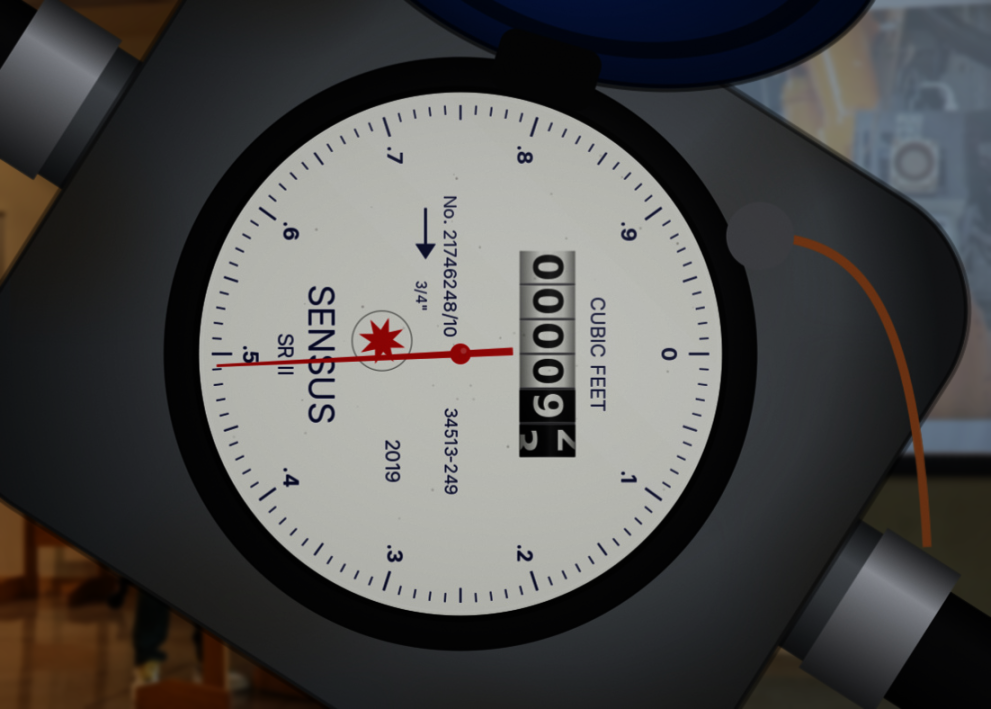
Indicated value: 92.49 ft³
